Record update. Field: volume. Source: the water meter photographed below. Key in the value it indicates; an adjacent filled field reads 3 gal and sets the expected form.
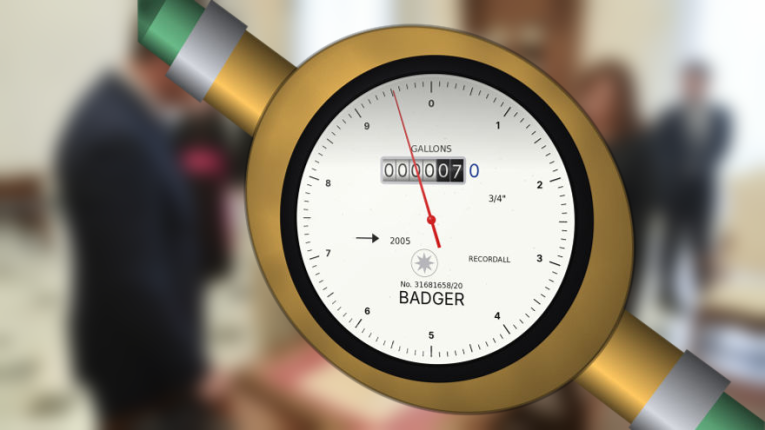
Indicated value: 69.5 gal
